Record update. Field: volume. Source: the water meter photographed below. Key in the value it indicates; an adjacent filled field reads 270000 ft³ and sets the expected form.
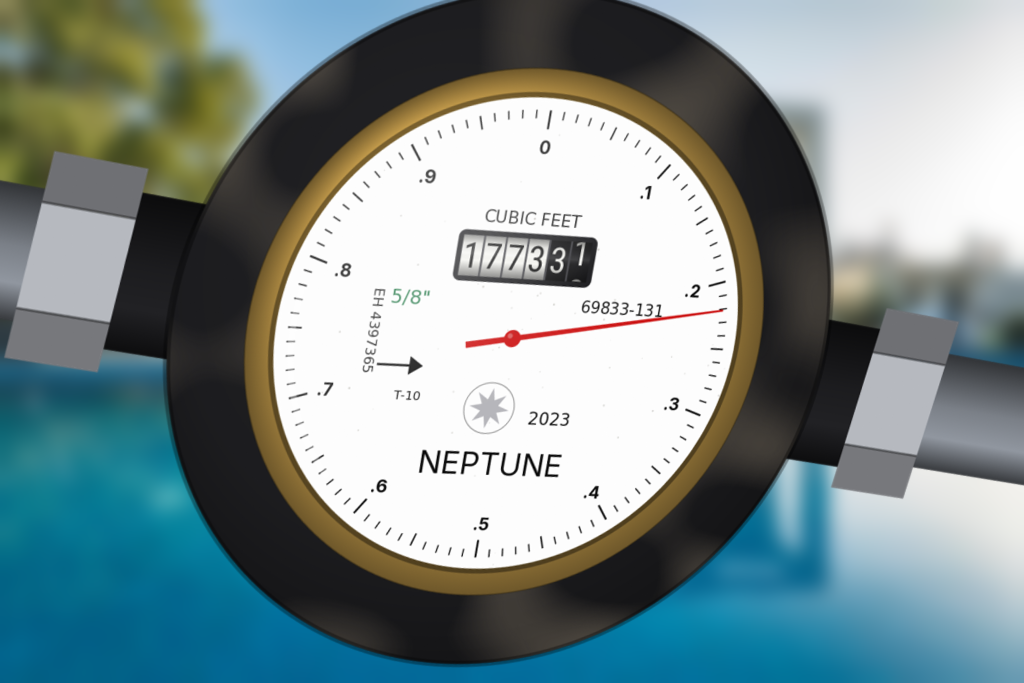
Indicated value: 177331.22 ft³
